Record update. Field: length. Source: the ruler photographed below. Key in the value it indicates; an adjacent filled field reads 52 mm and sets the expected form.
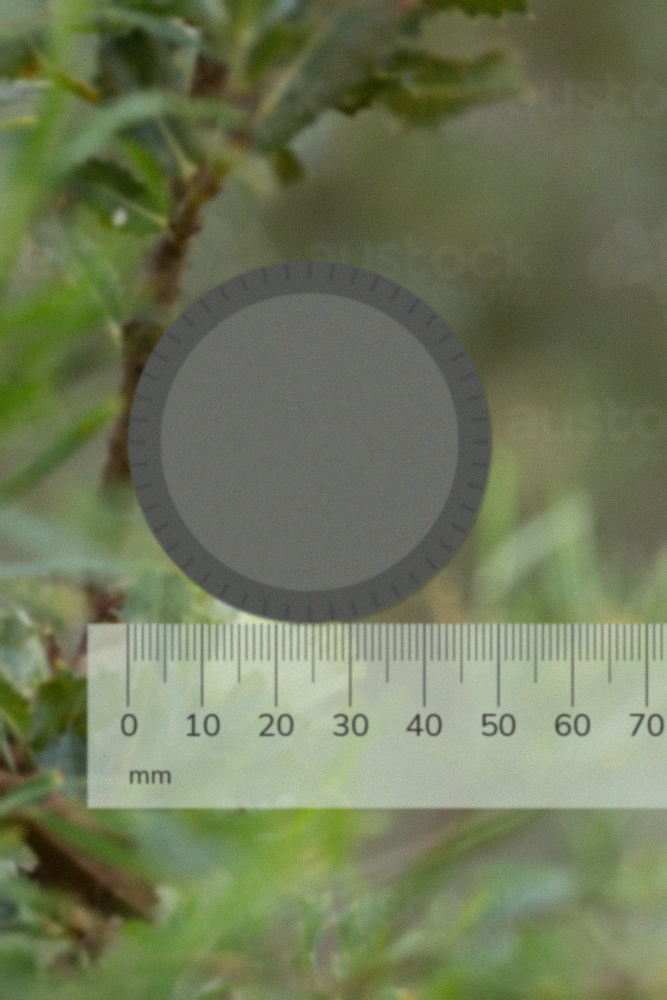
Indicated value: 49 mm
